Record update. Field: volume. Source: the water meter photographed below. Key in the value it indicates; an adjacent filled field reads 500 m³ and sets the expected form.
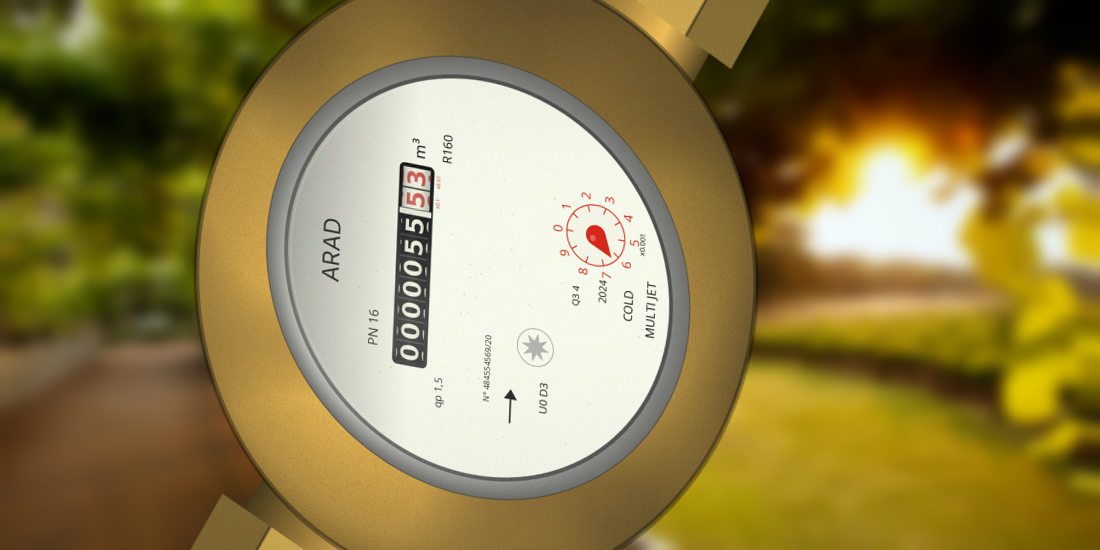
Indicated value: 55.536 m³
